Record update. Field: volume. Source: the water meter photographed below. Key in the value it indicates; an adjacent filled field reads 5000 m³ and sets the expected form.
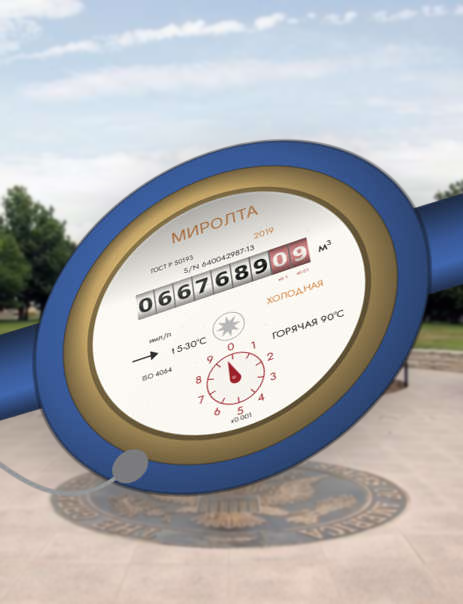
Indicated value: 667689.089 m³
